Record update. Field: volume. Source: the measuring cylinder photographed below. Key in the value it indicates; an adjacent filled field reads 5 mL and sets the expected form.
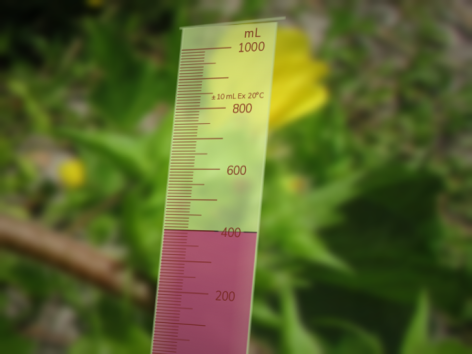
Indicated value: 400 mL
